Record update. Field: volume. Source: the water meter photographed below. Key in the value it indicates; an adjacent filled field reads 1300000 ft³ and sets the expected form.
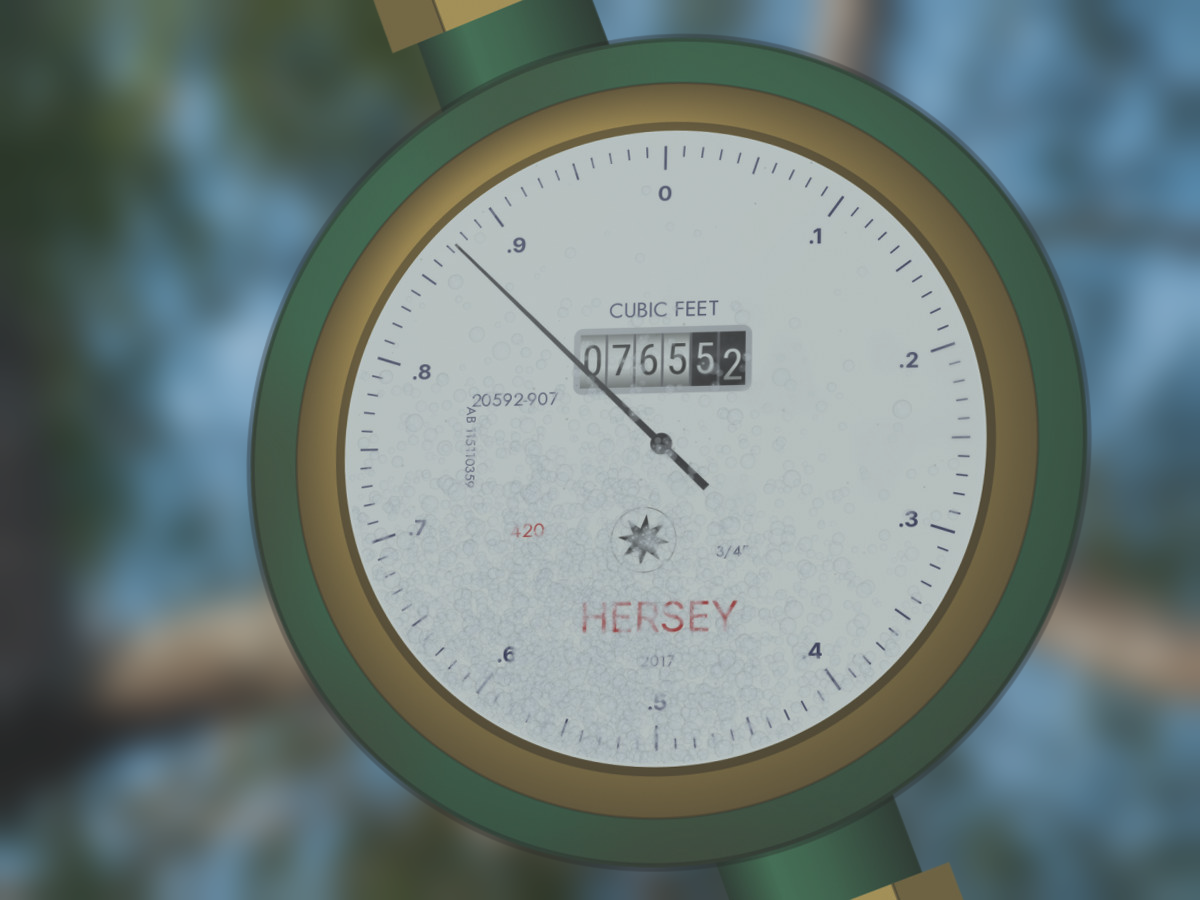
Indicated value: 76551.87 ft³
